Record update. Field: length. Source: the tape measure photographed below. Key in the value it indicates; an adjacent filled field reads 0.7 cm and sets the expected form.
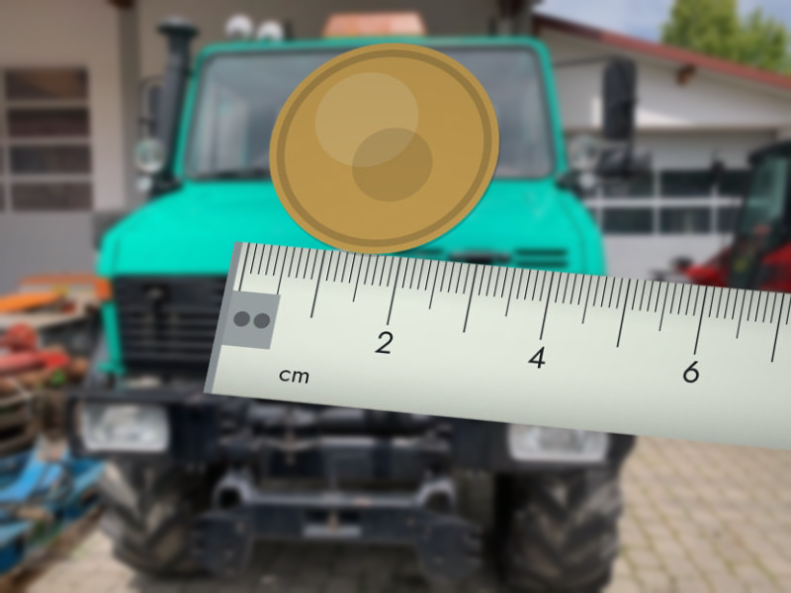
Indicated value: 3 cm
